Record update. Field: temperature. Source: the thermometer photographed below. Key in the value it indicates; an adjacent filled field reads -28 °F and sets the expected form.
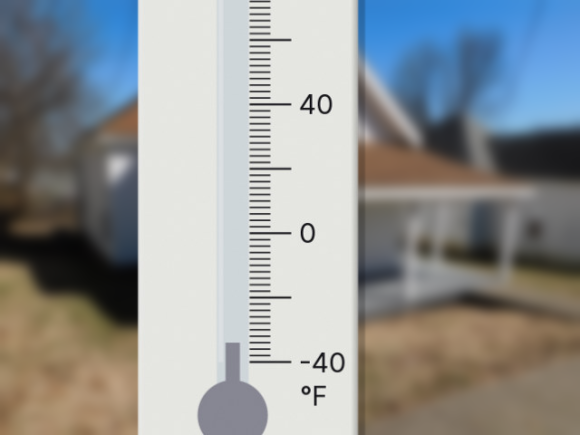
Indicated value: -34 °F
